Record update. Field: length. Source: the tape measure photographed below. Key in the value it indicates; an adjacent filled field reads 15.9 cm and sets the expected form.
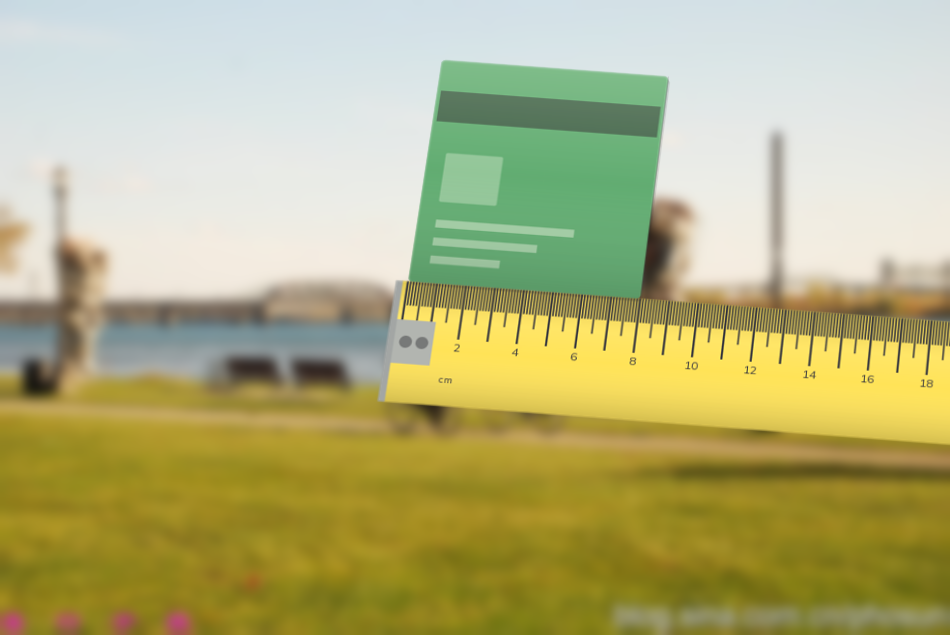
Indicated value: 8 cm
